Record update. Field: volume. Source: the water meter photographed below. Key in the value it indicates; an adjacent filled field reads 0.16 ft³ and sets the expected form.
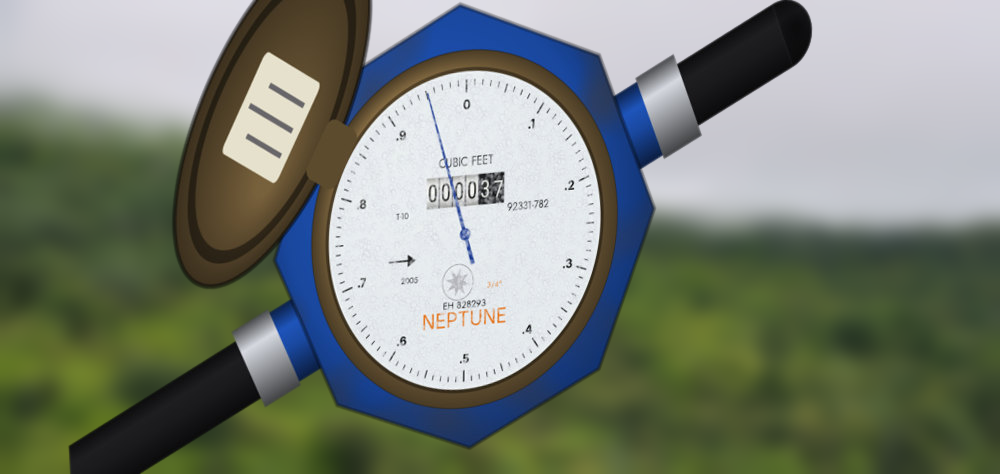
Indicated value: 36.95 ft³
